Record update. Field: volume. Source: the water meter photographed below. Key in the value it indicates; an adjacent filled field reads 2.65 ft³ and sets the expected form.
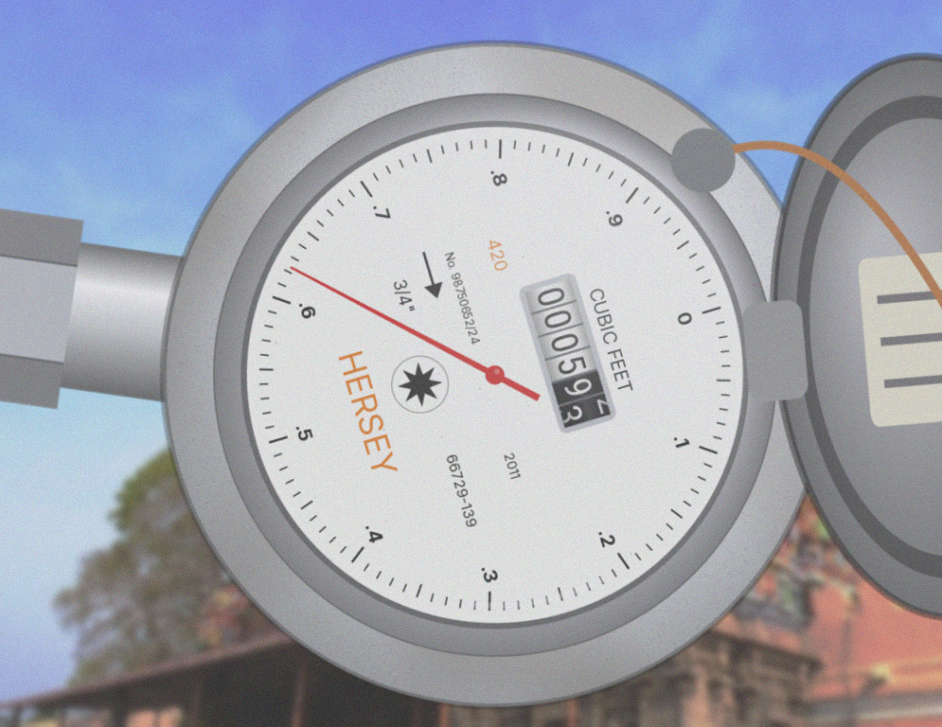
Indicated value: 592.62 ft³
